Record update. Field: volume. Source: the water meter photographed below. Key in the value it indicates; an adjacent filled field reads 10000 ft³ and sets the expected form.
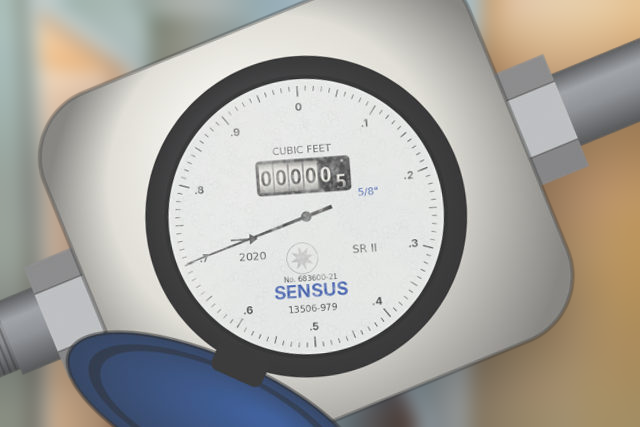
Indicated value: 4.70 ft³
